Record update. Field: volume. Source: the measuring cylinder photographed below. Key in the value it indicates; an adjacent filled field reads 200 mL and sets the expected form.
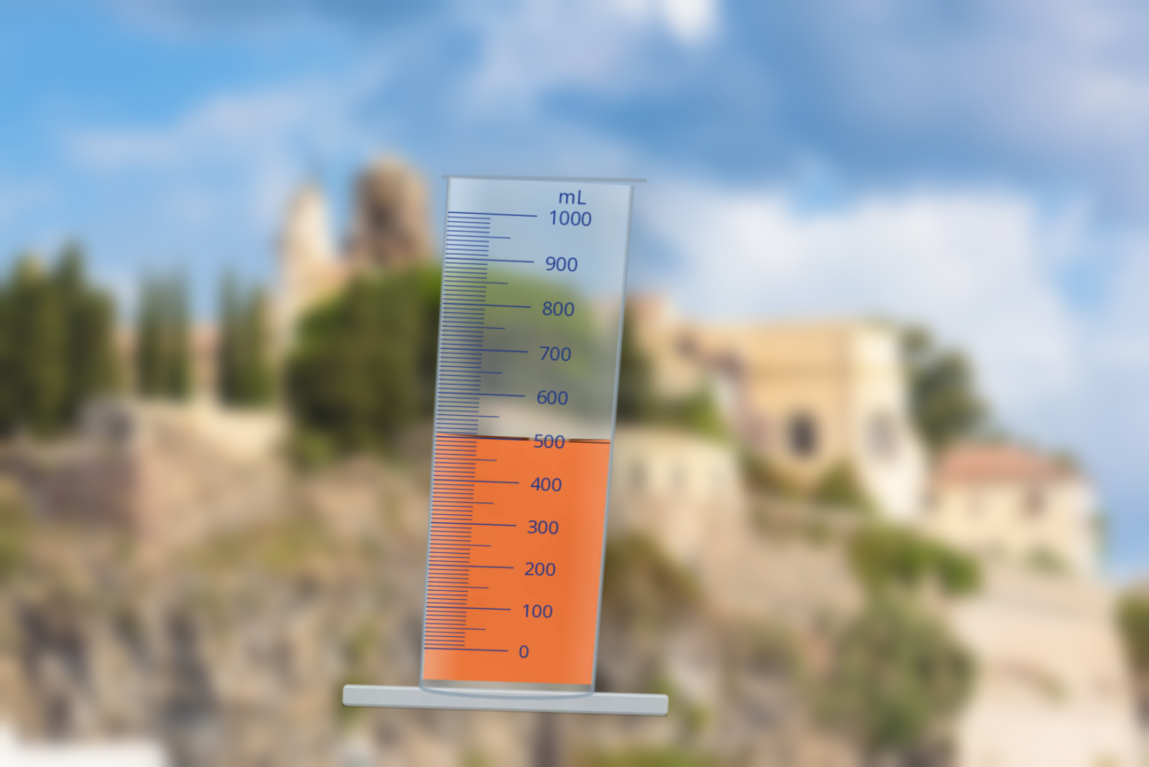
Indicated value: 500 mL
